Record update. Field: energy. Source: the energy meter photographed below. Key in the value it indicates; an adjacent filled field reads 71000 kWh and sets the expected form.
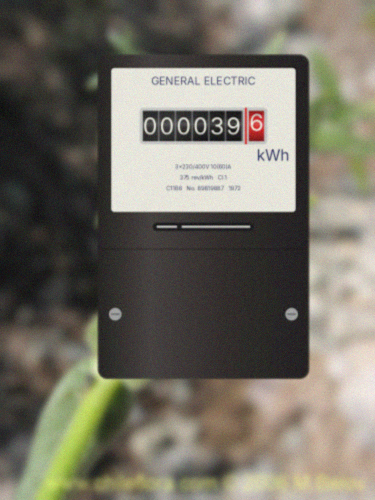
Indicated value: 39.6 kWh
